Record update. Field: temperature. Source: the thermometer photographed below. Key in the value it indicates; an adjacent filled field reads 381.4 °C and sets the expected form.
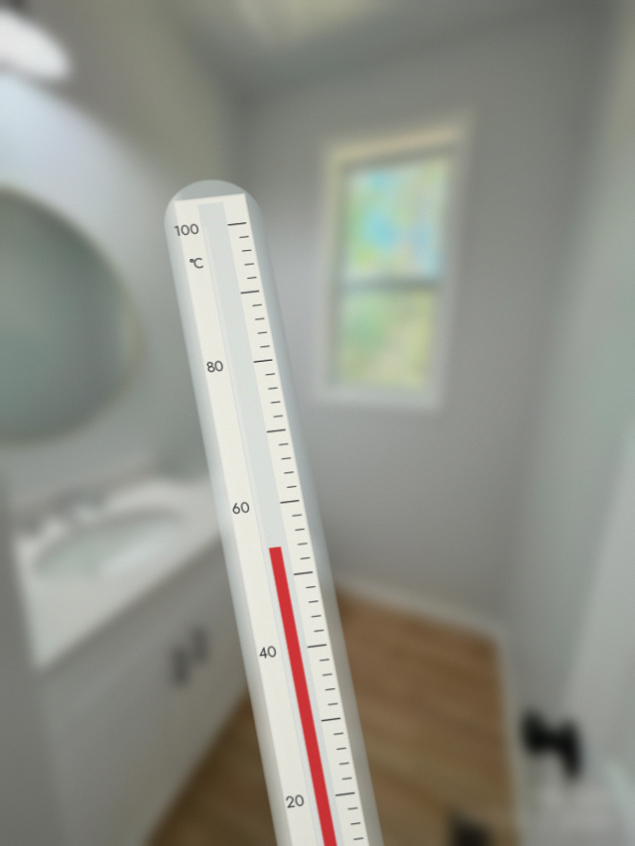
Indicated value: 54 °C
